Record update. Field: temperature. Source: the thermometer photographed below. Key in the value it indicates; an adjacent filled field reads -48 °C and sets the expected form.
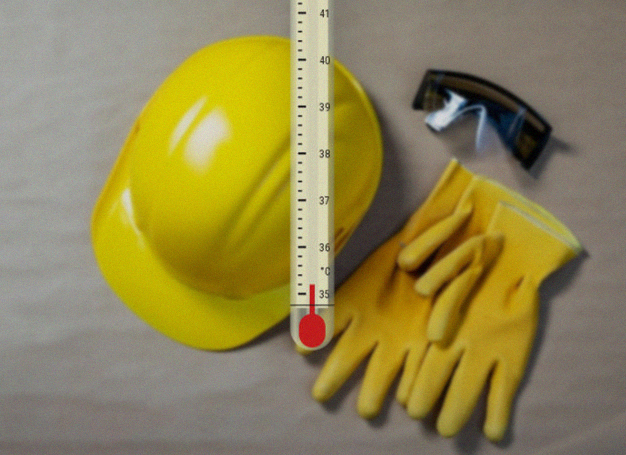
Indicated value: 35.2 °C
